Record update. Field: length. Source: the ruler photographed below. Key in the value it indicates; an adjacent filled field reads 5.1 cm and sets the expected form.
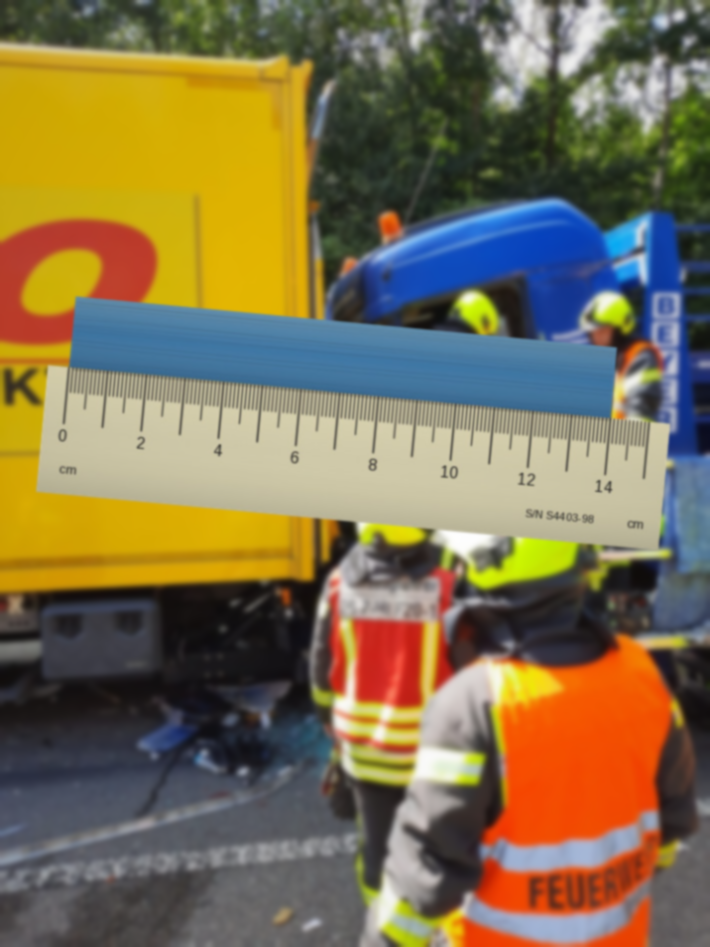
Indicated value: 14 cm
